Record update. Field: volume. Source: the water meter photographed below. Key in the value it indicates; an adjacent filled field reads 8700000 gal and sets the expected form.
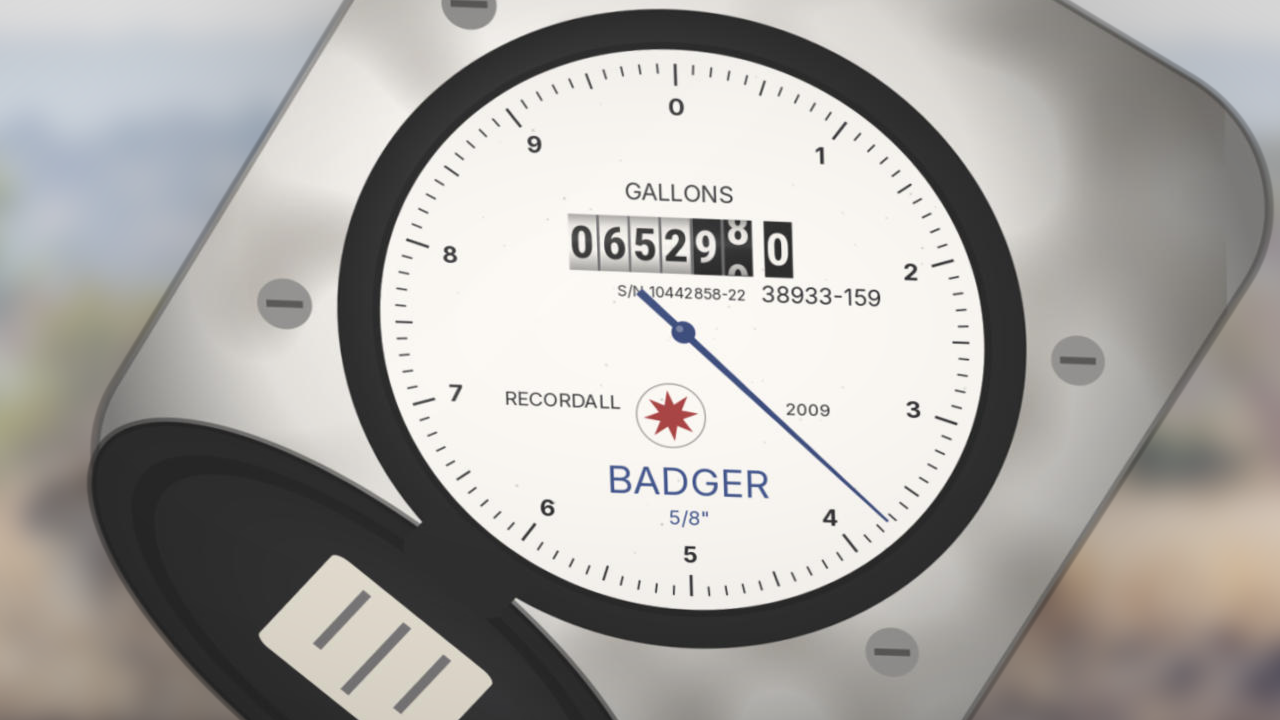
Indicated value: 652983.7 gal
